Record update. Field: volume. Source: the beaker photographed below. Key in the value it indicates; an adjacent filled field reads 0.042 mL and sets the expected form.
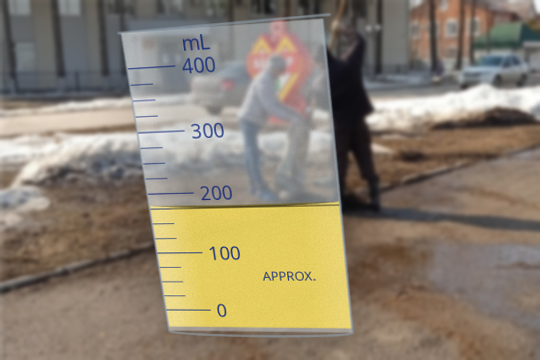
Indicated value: 175 mL
